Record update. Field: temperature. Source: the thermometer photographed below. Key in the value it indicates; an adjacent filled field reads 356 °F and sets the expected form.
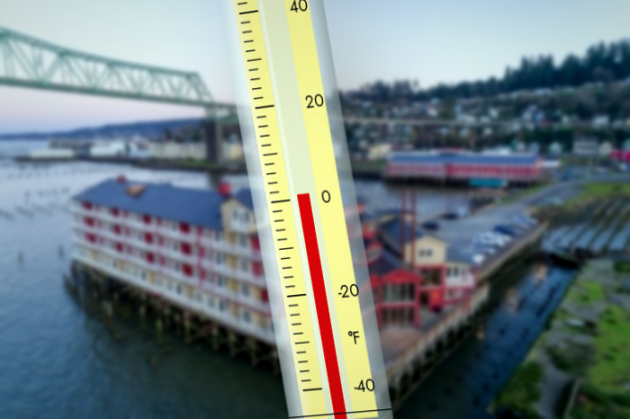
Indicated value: 1 °F
